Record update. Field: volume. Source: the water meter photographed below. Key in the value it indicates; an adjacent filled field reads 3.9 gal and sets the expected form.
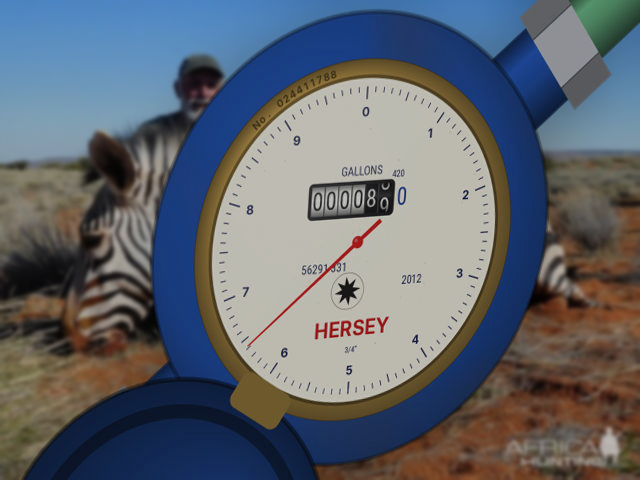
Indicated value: 886.4 gal
